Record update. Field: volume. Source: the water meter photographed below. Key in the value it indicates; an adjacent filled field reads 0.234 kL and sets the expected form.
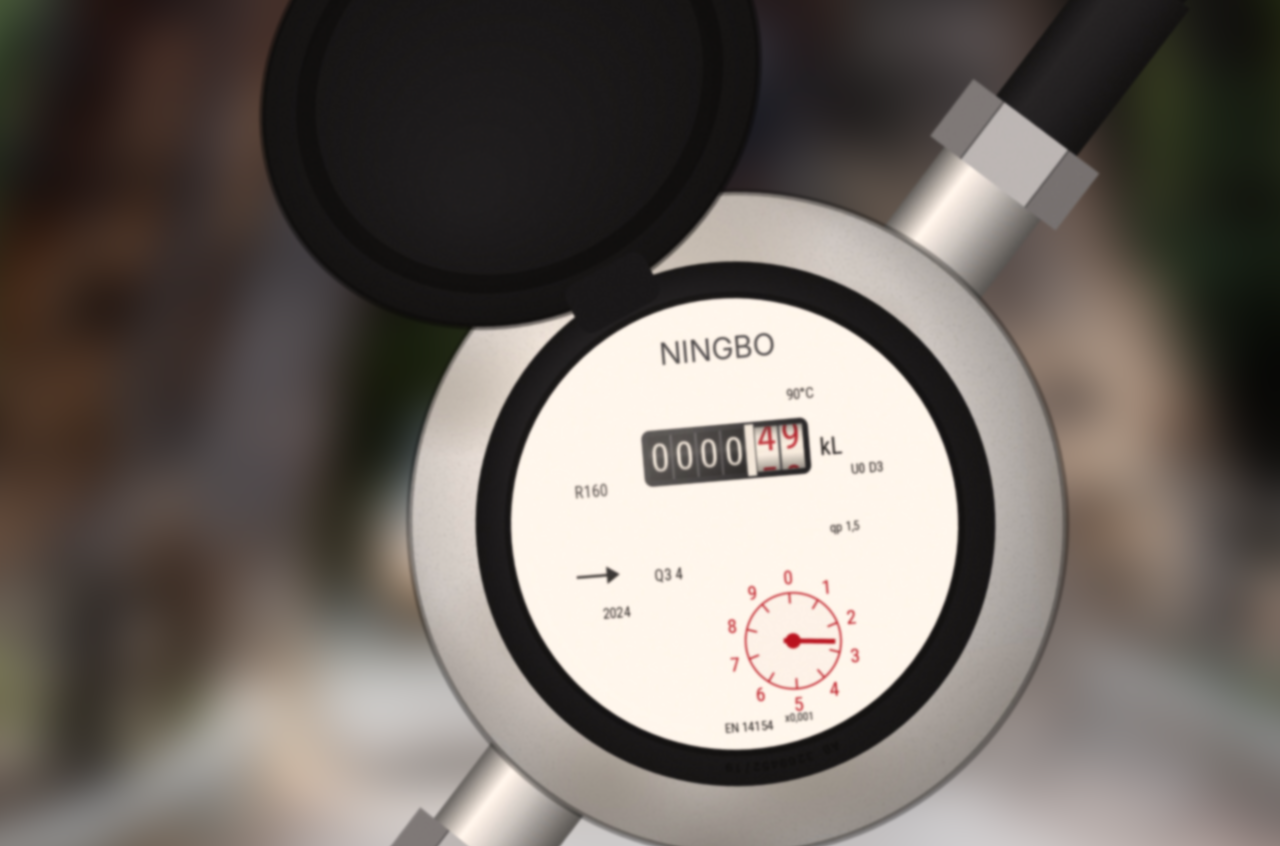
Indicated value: 0.492 kL
